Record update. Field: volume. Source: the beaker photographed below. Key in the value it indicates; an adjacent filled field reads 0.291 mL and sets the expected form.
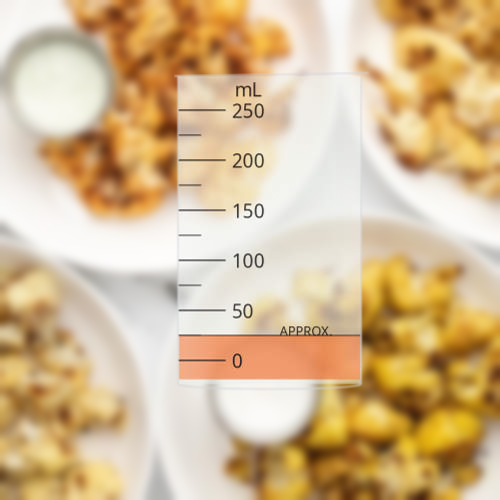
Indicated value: 25 mL
